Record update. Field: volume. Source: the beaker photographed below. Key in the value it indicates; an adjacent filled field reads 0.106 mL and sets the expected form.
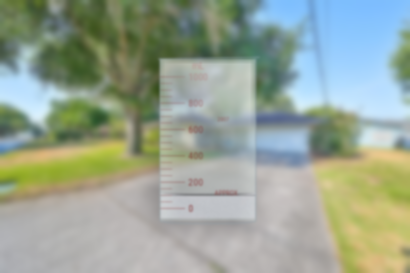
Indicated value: 100 mL
